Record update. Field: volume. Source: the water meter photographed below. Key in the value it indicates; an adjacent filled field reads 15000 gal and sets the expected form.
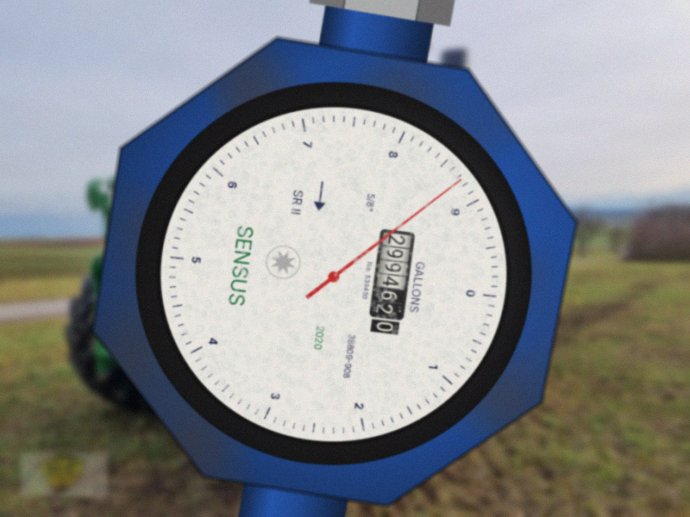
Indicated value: 2994618.7 gal
